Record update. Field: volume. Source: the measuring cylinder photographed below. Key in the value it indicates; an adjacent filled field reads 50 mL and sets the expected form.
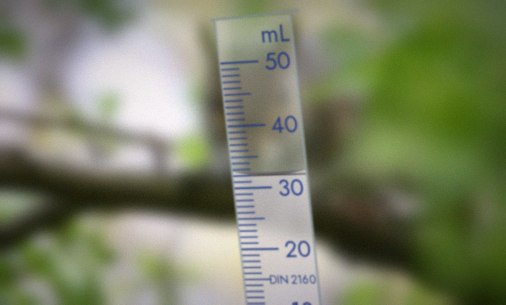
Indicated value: 32 mL
